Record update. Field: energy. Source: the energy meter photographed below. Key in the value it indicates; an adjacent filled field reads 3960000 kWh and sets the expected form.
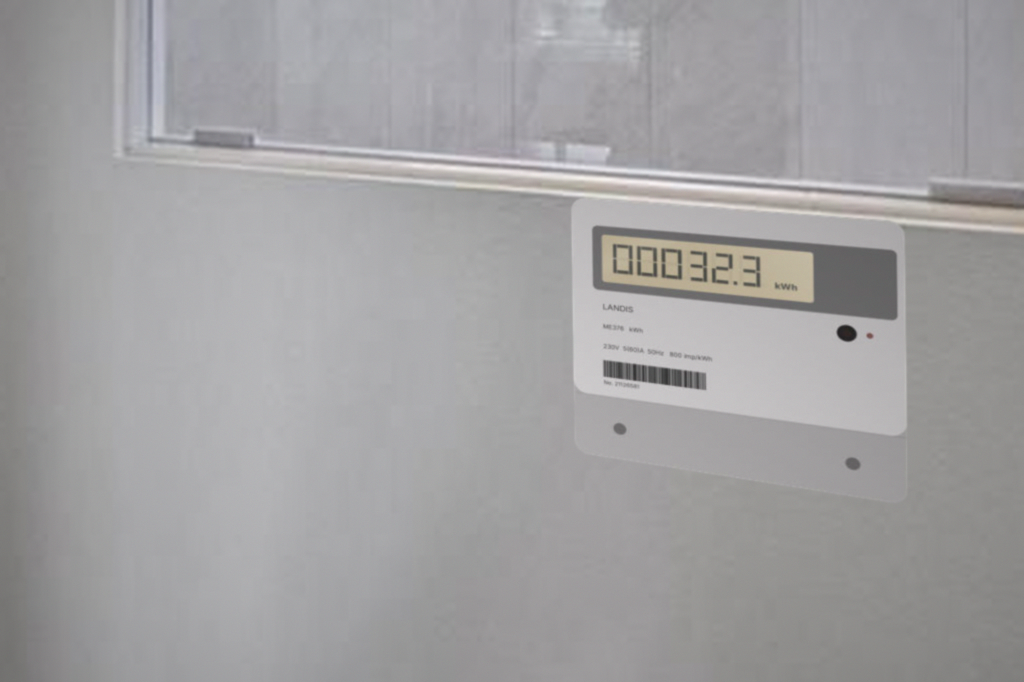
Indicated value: 32.3 kWh
